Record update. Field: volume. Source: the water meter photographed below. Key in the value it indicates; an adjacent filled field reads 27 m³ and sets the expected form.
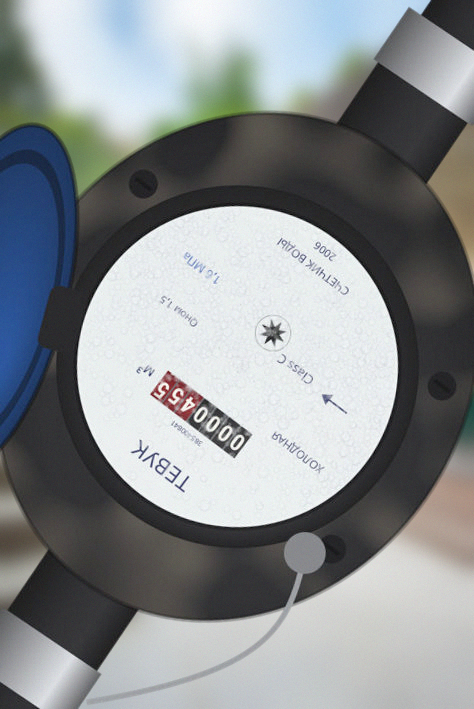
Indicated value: 0.455 m³
